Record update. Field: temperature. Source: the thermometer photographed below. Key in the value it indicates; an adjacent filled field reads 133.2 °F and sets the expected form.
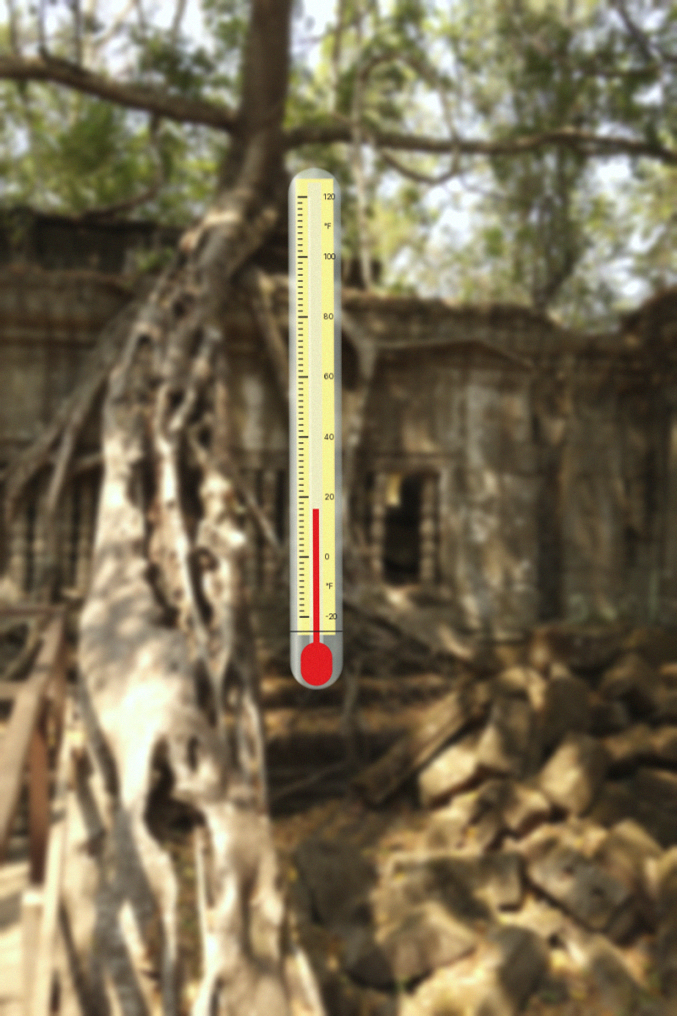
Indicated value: 16 °F
